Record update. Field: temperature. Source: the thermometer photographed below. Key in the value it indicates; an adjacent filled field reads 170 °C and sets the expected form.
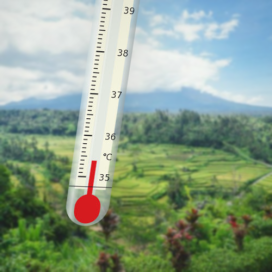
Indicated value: 35.4 °C
